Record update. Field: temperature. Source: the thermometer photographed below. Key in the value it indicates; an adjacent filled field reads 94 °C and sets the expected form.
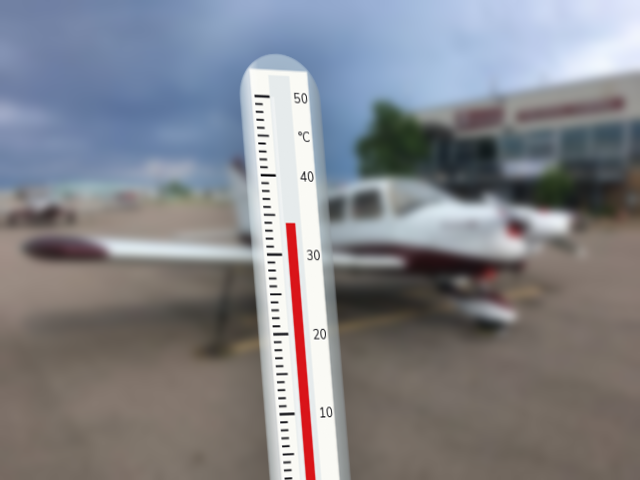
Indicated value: 34 °C
